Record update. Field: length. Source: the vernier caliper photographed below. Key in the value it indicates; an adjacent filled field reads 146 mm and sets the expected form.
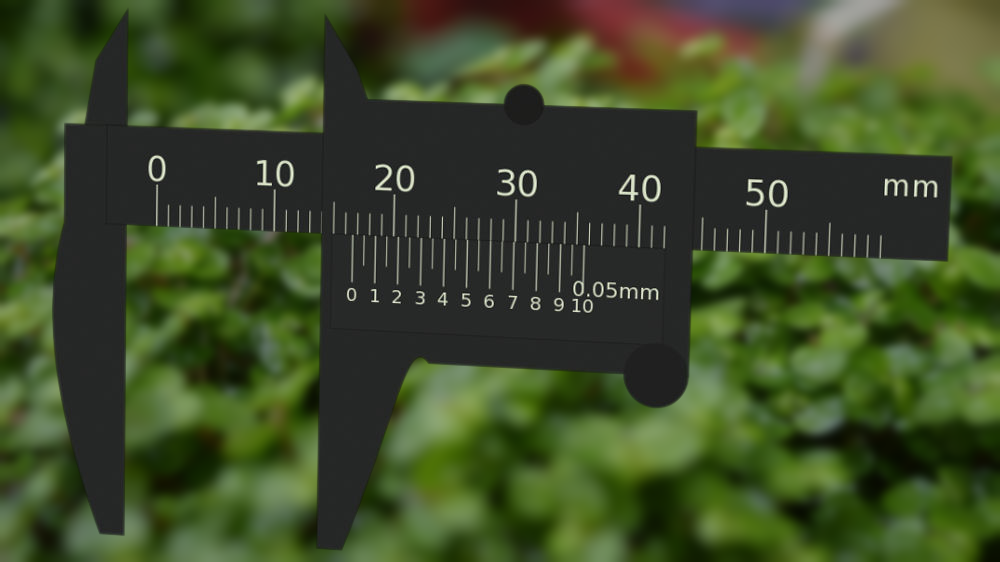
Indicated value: 16.6 mm
